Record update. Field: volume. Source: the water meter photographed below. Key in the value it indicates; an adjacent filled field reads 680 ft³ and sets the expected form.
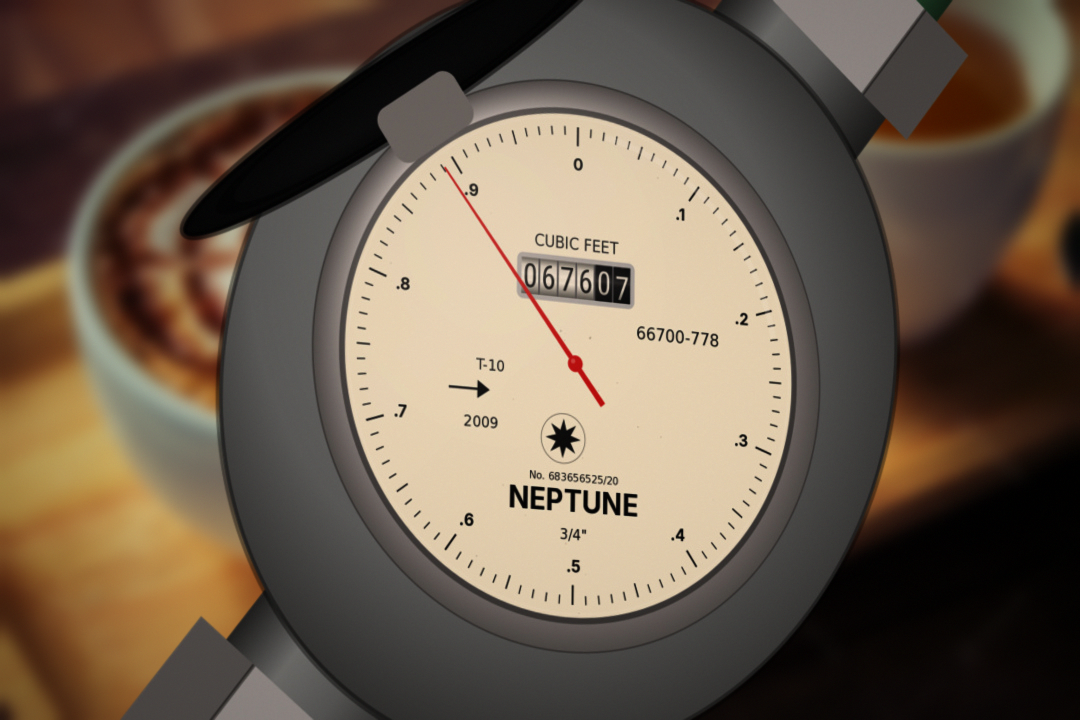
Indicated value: 67606.89 ft³
